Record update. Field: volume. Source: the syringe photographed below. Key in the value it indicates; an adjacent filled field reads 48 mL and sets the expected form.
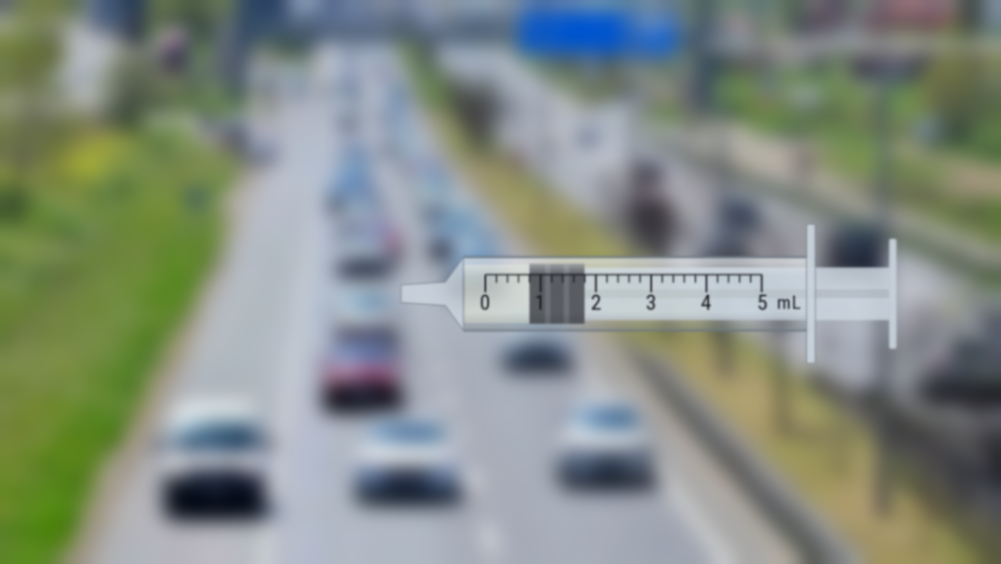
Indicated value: 0.8 mL
